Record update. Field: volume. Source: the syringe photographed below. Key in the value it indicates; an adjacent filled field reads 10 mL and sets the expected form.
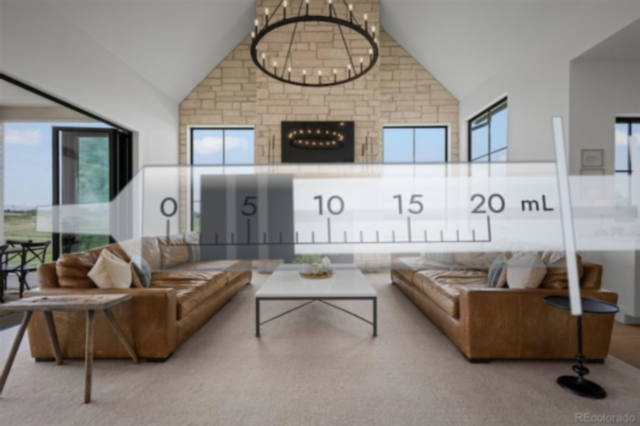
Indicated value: 2 mL
